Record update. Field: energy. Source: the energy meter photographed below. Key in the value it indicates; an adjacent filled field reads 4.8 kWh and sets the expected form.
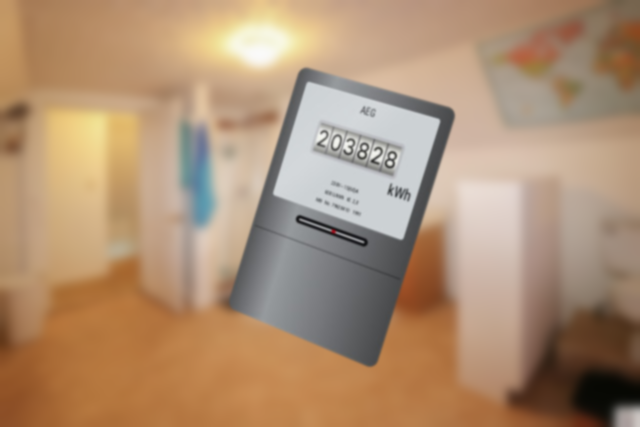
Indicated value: 203828 kWh
